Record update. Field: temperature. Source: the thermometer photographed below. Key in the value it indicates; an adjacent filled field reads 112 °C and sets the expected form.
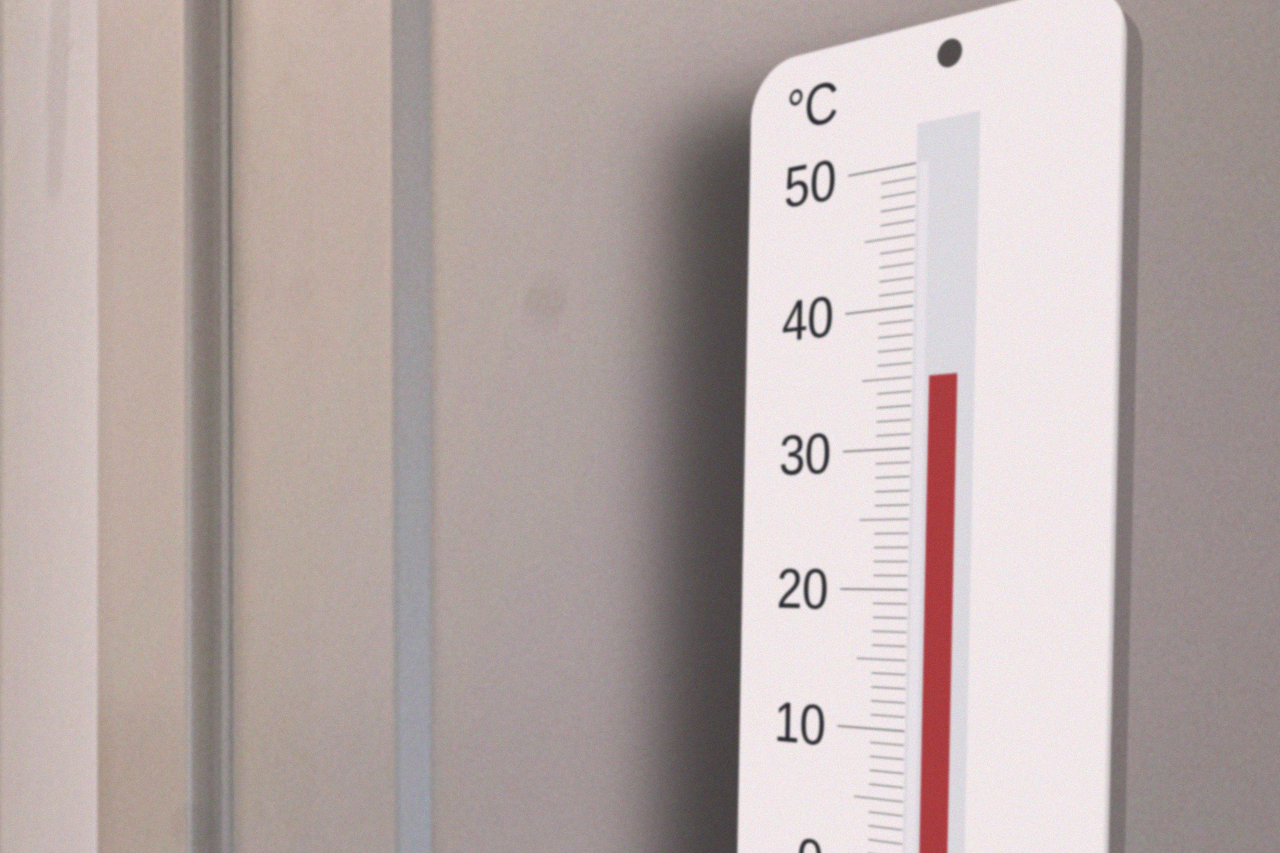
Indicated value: 35 °C
